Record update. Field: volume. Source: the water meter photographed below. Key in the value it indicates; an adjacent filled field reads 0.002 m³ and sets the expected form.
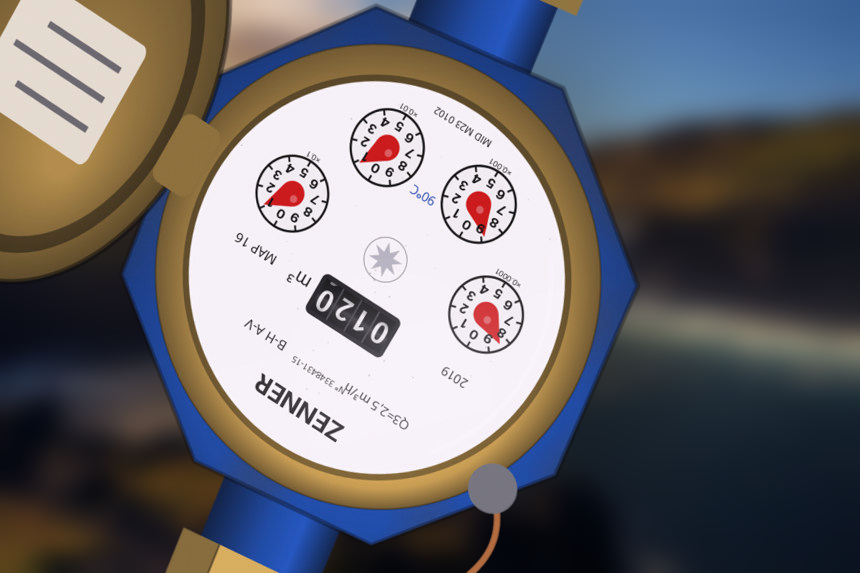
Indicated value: 120.1088 m³
